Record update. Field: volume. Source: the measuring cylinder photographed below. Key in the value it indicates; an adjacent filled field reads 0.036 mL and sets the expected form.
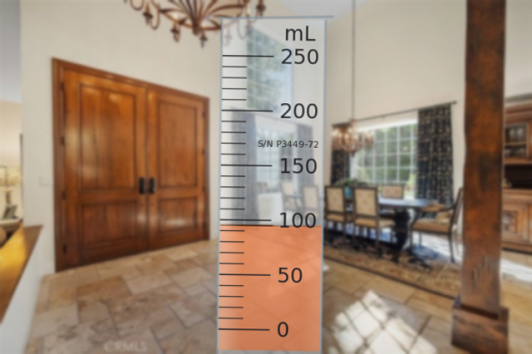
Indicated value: 95 mL
